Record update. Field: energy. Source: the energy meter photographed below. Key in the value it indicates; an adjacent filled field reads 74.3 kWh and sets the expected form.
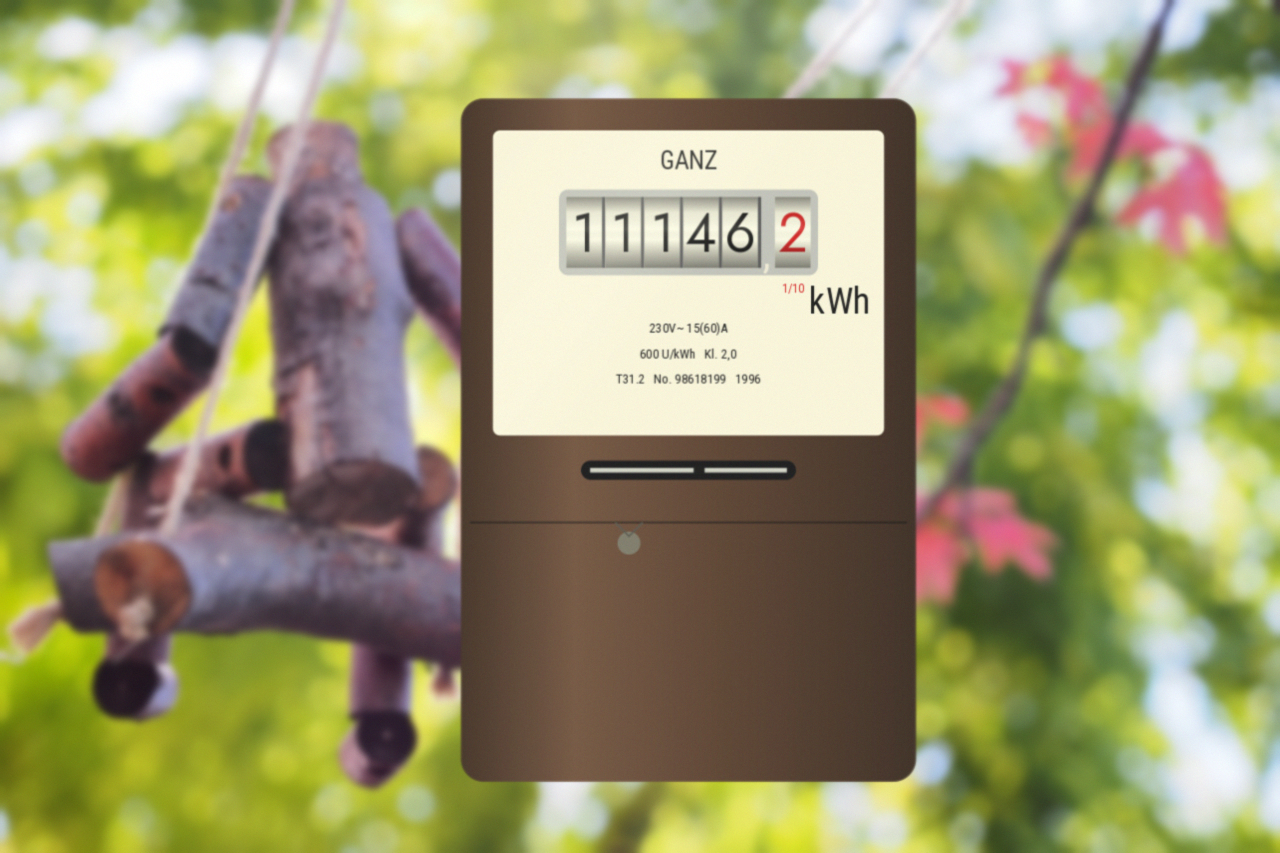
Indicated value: 11146.2 kWh
